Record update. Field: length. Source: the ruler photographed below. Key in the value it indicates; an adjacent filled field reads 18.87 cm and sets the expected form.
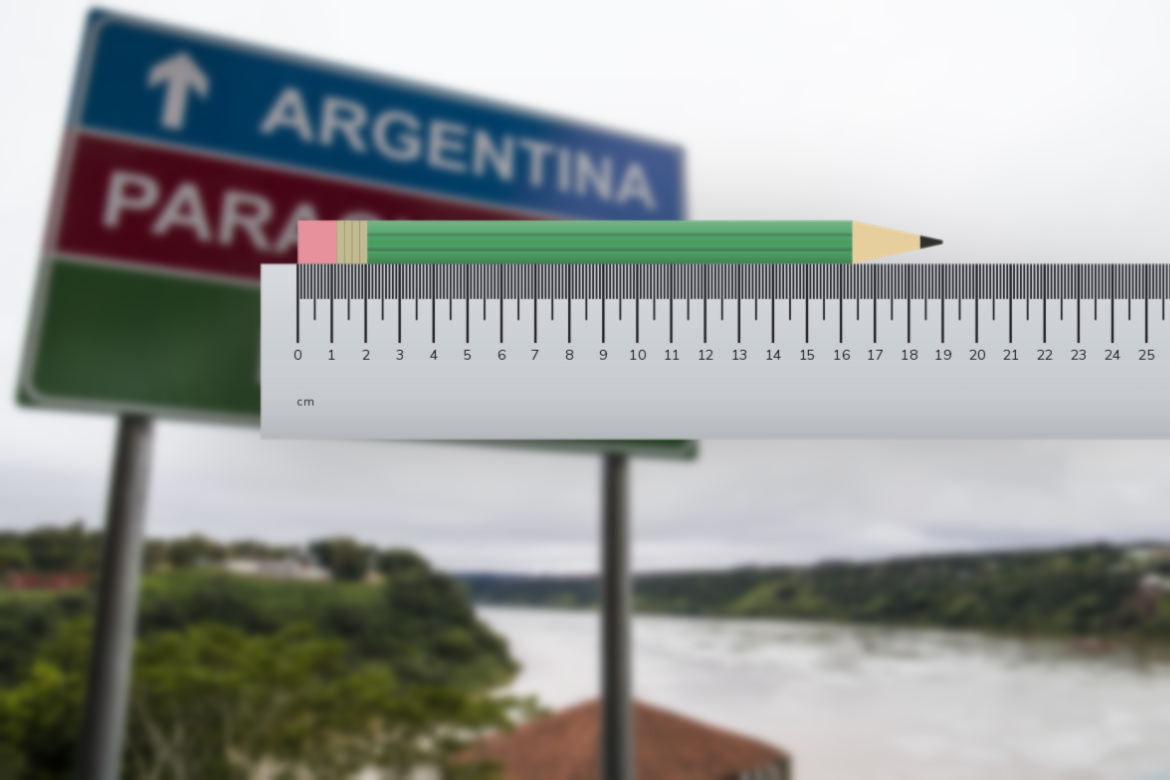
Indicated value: 19 cm
